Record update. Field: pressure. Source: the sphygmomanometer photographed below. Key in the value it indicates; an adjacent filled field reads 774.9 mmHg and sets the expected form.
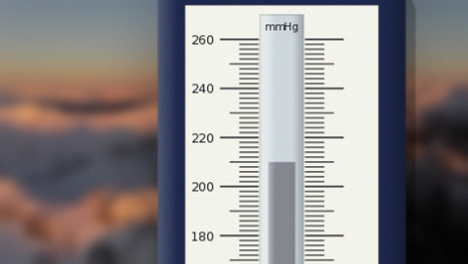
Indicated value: 210 mmHg
